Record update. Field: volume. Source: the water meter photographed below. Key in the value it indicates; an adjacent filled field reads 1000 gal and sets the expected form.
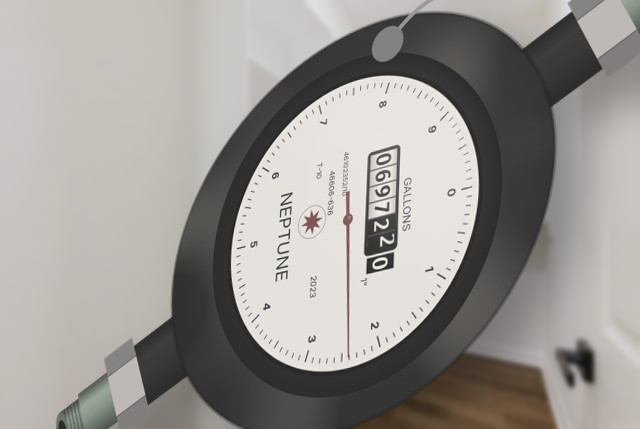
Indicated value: 697222.4 gal
